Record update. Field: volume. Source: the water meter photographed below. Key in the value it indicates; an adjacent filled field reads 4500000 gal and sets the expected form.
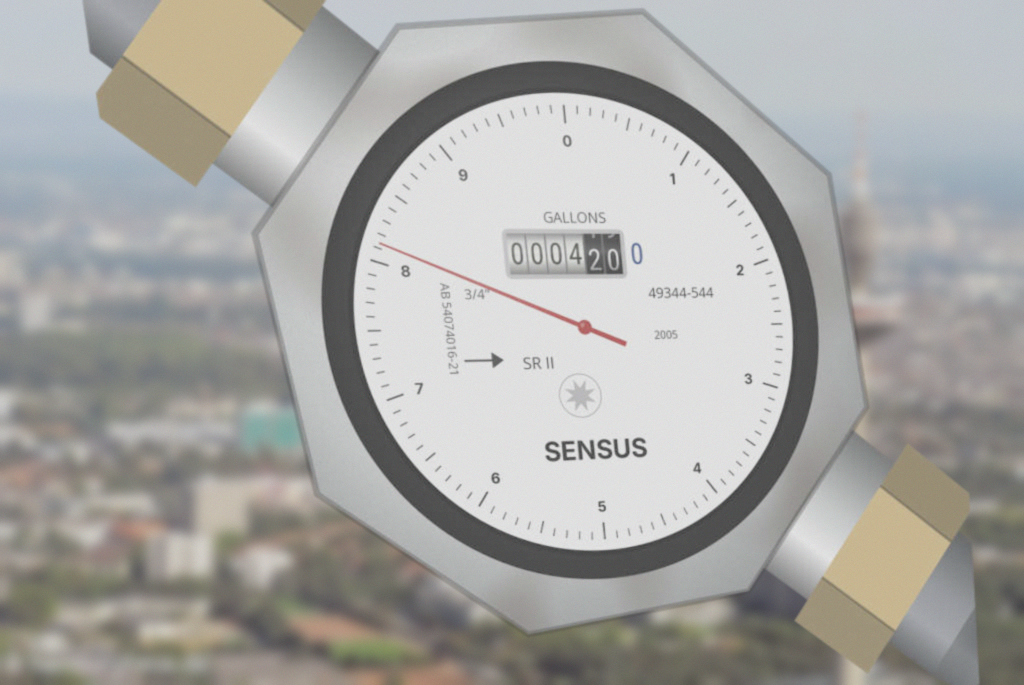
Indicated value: 4198.1 gal
